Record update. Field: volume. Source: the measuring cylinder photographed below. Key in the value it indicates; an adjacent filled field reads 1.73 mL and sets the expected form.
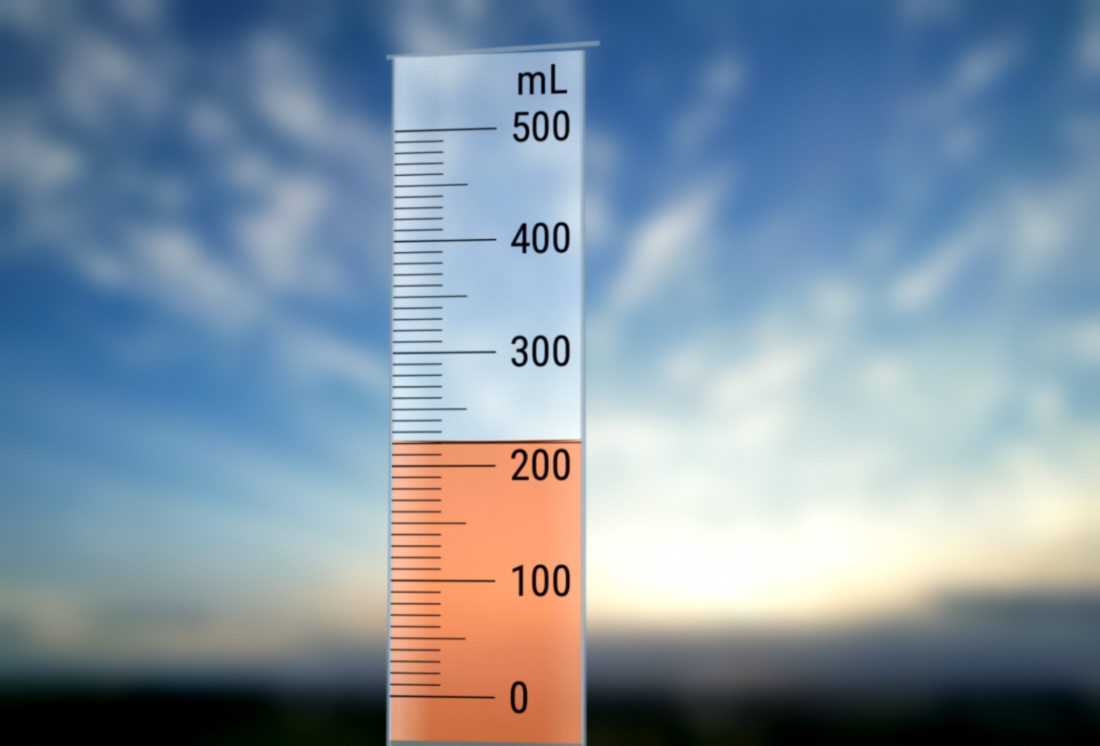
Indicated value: 220 mL
